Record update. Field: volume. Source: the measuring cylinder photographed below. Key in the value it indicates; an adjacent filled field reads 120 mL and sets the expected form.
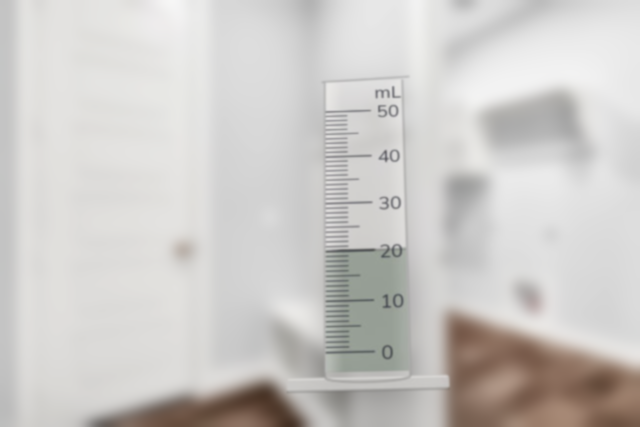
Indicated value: 20 mL
